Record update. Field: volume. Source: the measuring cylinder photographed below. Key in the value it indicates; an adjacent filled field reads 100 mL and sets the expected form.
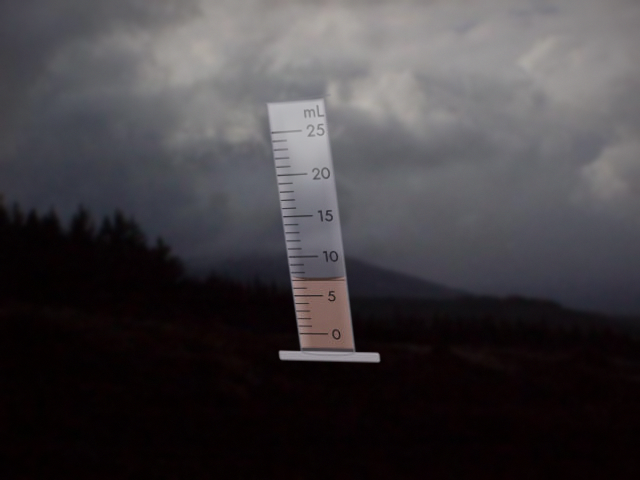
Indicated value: 7 mL
